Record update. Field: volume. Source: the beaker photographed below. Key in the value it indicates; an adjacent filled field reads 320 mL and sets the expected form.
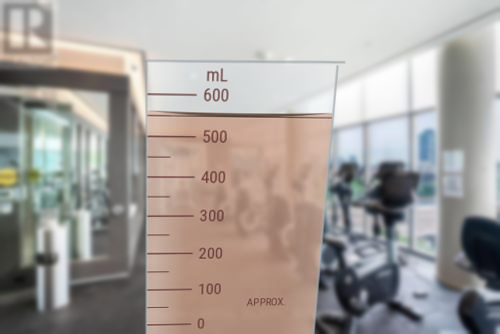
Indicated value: 550 mL
